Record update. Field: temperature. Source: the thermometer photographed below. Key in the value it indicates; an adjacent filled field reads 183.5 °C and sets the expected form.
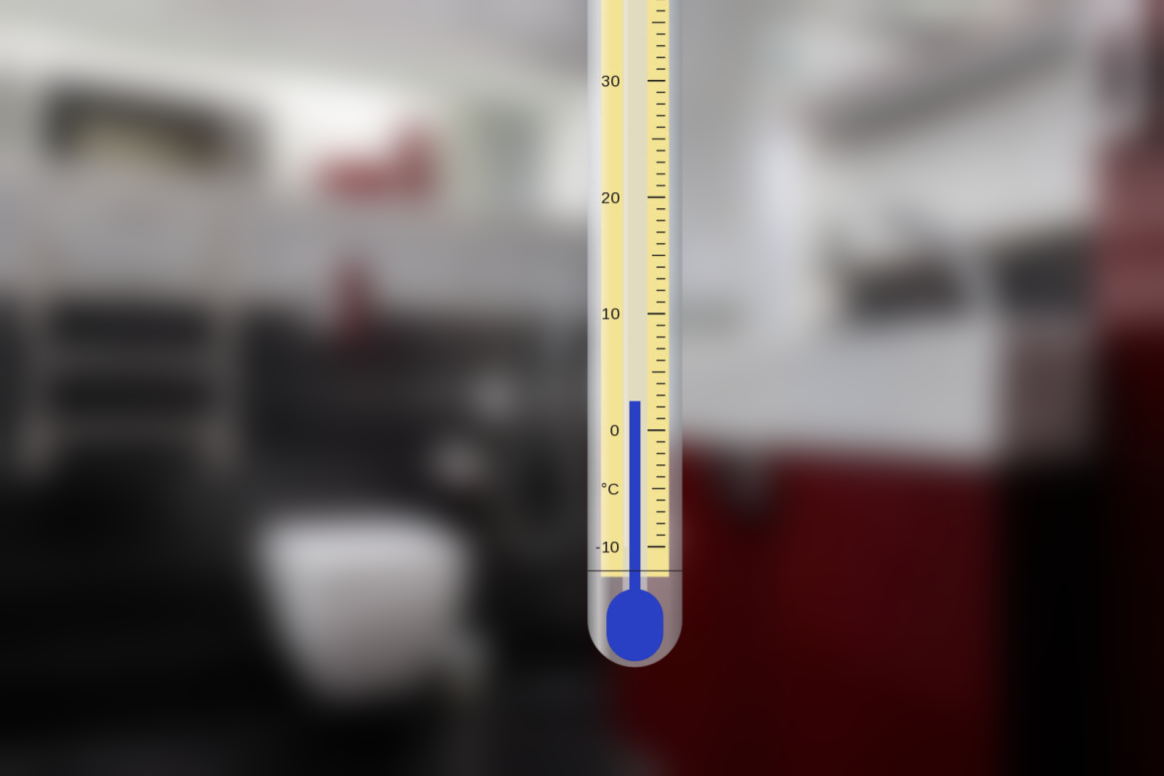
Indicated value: 2.5 °C
